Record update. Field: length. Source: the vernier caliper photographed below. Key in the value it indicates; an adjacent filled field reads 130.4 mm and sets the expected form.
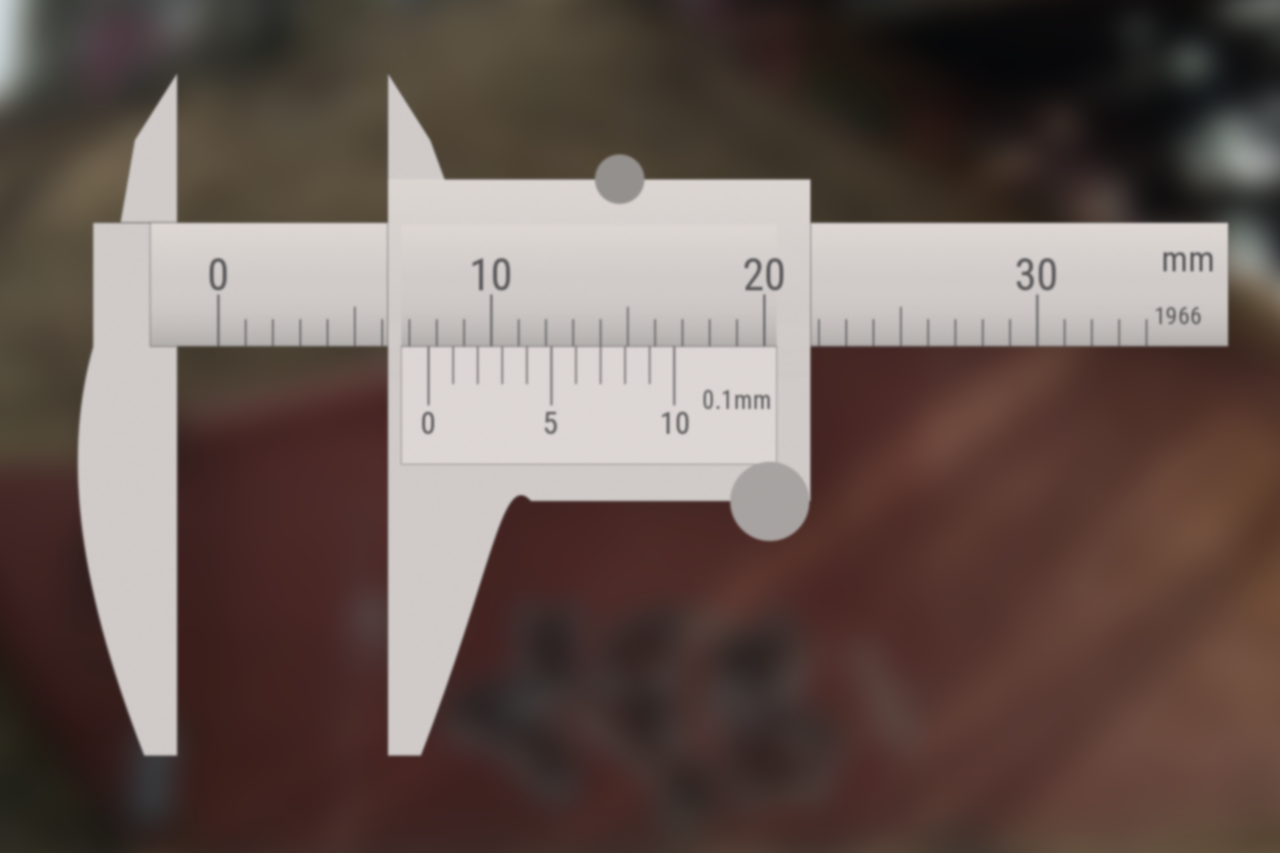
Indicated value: 7.7 mm
